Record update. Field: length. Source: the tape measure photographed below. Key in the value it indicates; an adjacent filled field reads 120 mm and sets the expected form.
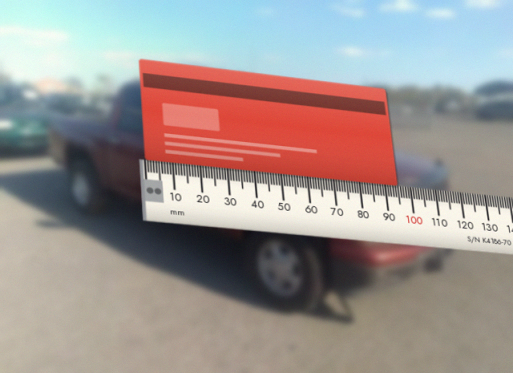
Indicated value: 95 mm
